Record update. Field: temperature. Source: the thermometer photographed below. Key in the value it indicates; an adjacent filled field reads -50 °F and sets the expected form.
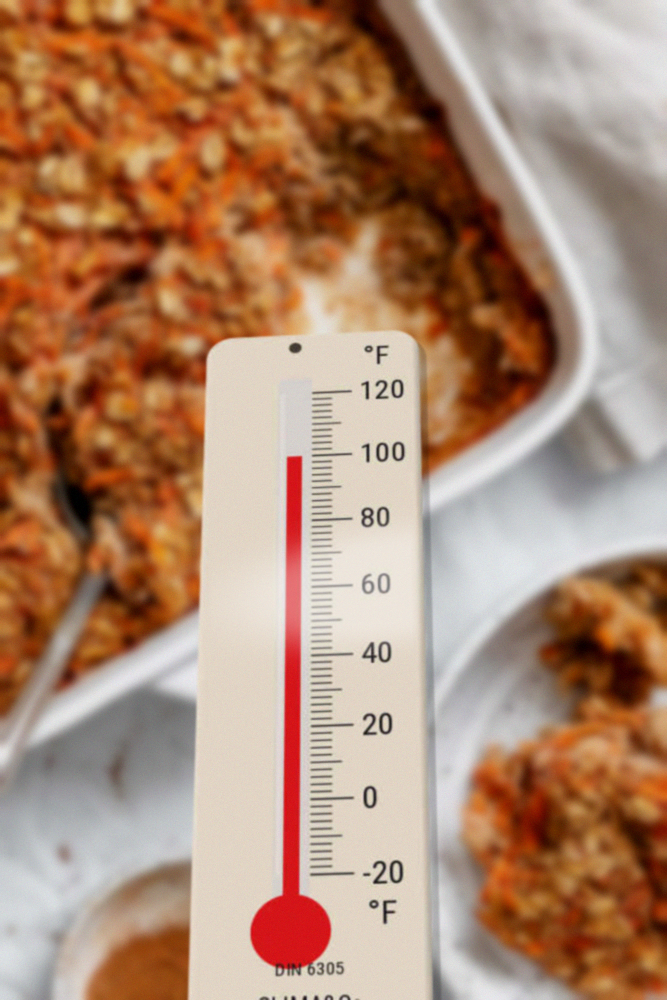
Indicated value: 100 °F
